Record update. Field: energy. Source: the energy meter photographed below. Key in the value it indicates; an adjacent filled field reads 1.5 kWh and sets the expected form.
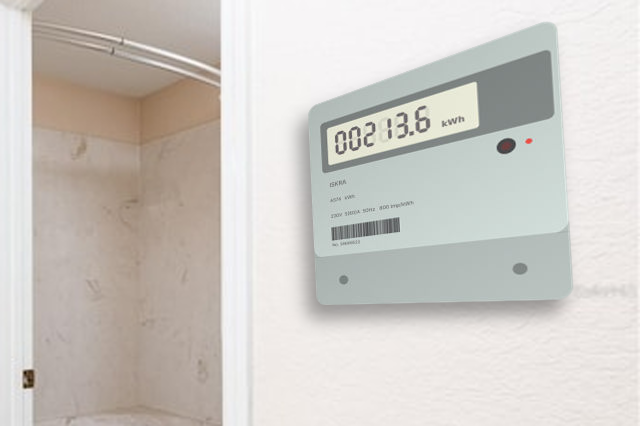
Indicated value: 213.6 kWh
